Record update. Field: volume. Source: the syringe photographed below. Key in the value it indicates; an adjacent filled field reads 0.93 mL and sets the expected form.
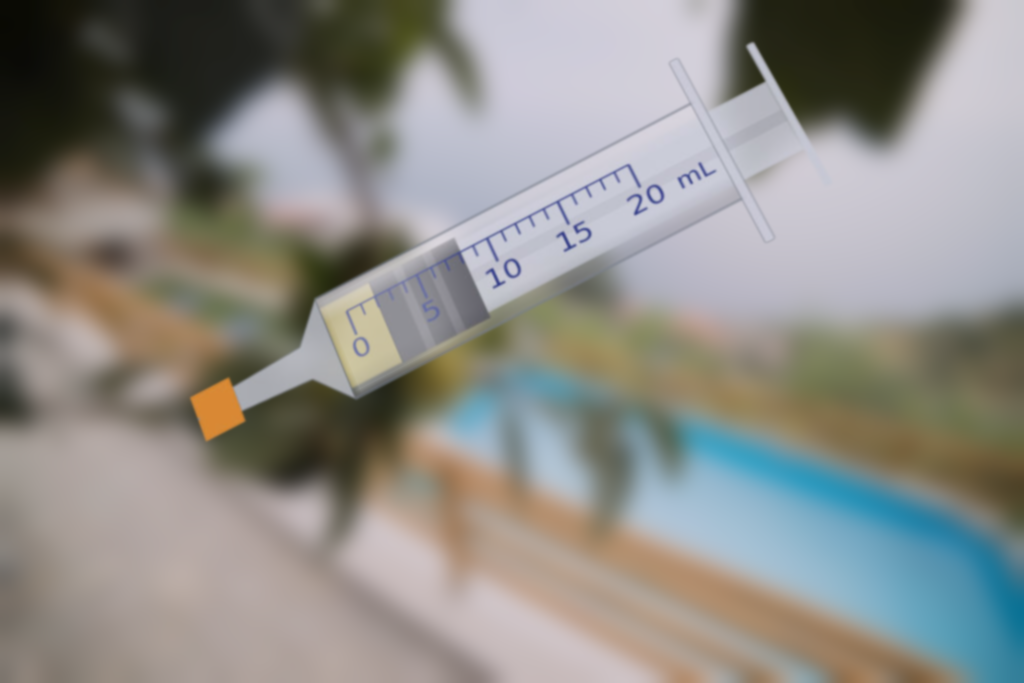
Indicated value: 2 mL
